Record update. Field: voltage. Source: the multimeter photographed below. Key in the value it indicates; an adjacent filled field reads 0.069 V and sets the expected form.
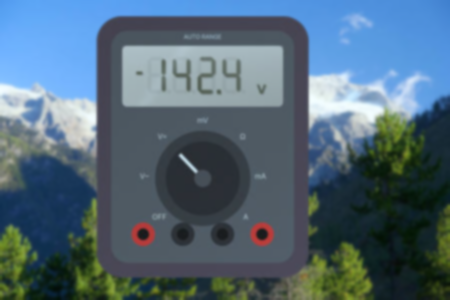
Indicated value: -142.4 V
